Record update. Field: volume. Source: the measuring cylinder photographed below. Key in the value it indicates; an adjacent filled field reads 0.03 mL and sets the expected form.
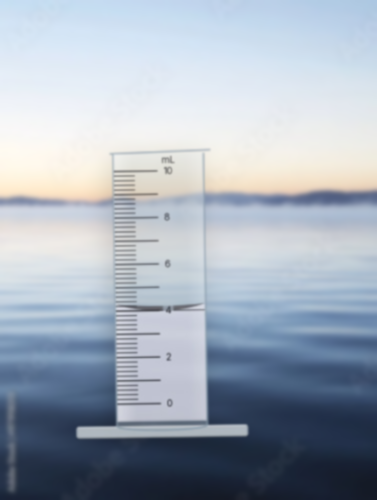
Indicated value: 4 mL
